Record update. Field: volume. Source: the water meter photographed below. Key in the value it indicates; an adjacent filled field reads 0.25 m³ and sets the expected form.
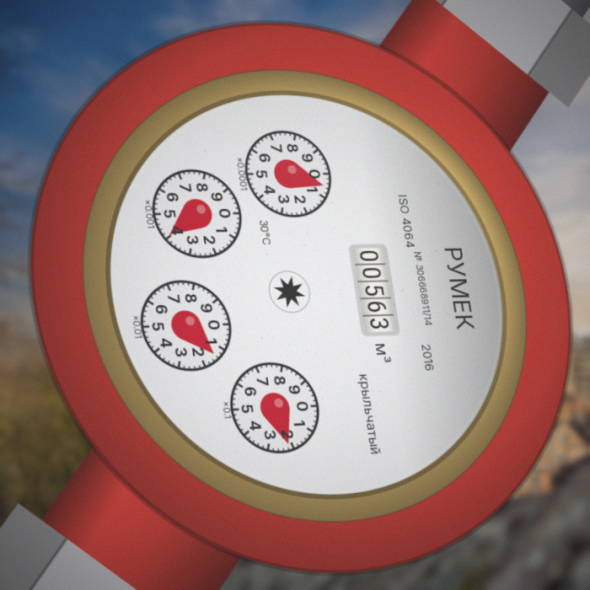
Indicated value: 563.2140 m³
